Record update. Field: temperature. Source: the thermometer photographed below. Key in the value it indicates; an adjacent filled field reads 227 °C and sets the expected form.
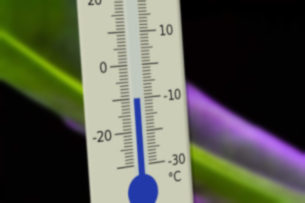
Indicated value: -10 °C
